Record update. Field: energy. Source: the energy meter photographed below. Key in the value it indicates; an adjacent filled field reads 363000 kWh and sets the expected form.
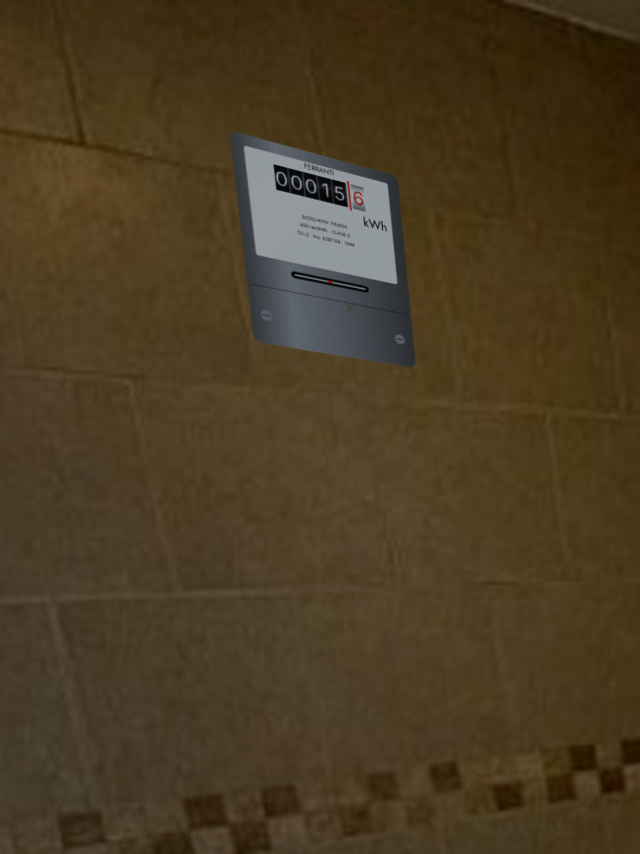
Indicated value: 15.6 kWh
